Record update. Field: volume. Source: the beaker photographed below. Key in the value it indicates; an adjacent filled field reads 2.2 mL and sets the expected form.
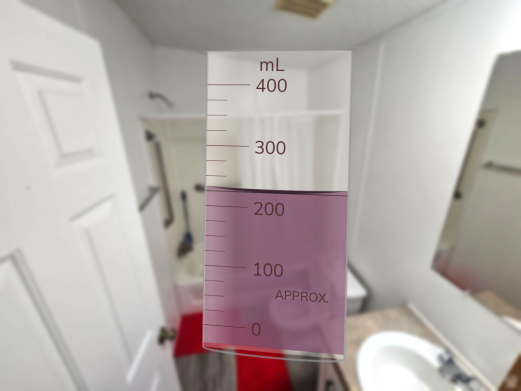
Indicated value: 225 mL
